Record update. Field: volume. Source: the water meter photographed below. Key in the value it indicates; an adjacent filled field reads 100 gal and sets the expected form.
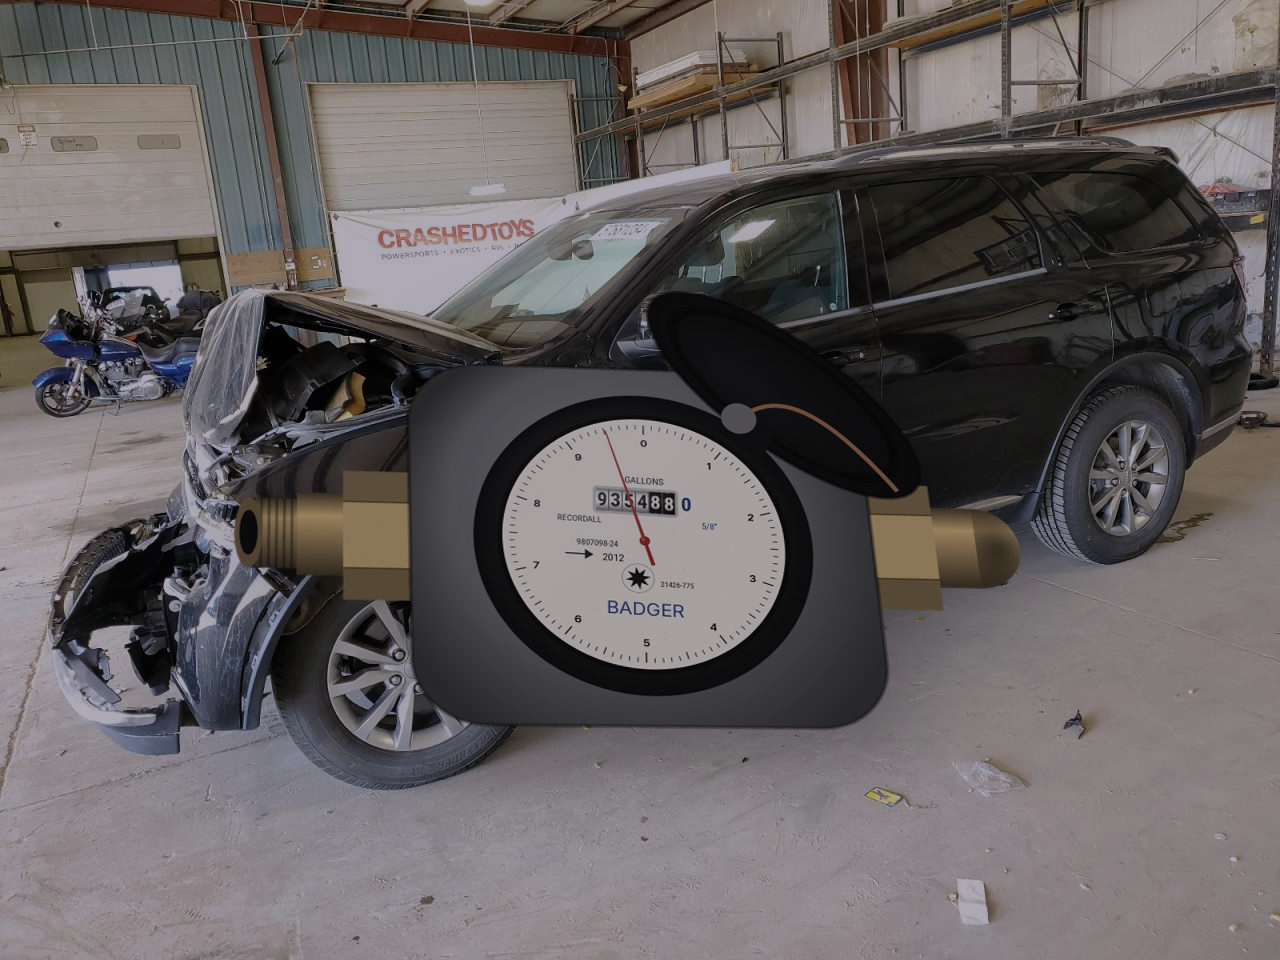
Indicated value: 9354879.5 gal
